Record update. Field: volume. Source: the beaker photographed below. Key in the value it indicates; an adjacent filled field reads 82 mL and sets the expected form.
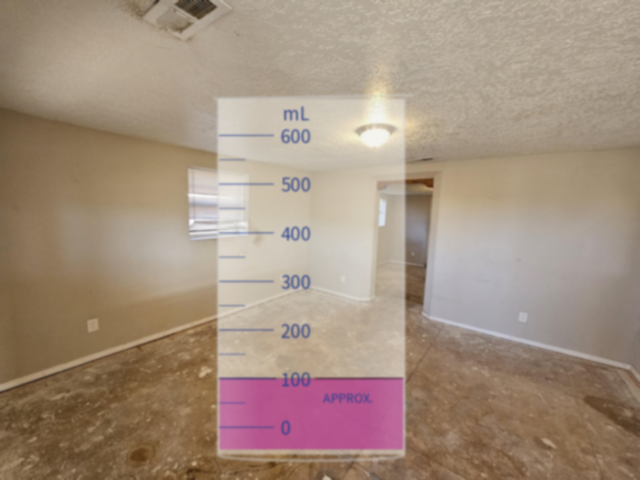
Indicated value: 100 mL
